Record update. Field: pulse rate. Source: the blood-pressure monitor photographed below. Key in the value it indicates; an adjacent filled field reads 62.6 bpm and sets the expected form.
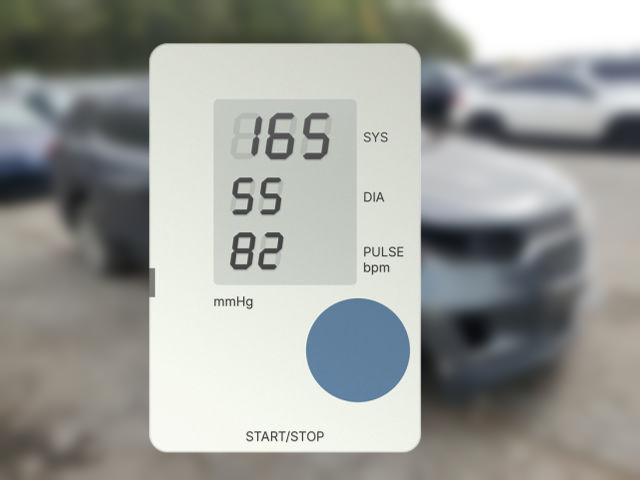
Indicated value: 82 bpm
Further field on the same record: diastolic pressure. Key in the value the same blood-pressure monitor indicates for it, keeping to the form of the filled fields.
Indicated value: 55 mmHg
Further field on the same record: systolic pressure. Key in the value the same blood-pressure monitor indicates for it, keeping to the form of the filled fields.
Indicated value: 165 mmHg
